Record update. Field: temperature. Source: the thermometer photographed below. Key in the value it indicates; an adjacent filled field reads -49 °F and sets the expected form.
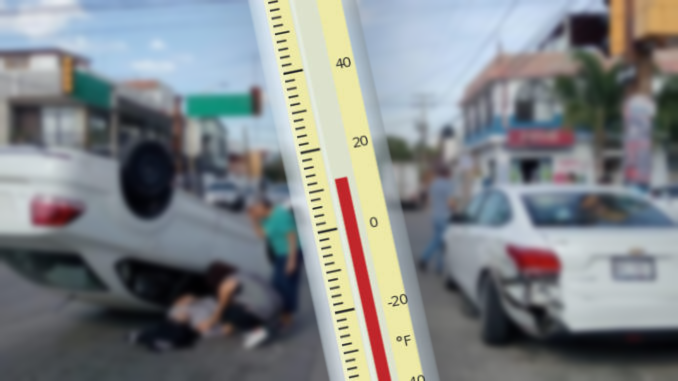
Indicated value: 12 °F
